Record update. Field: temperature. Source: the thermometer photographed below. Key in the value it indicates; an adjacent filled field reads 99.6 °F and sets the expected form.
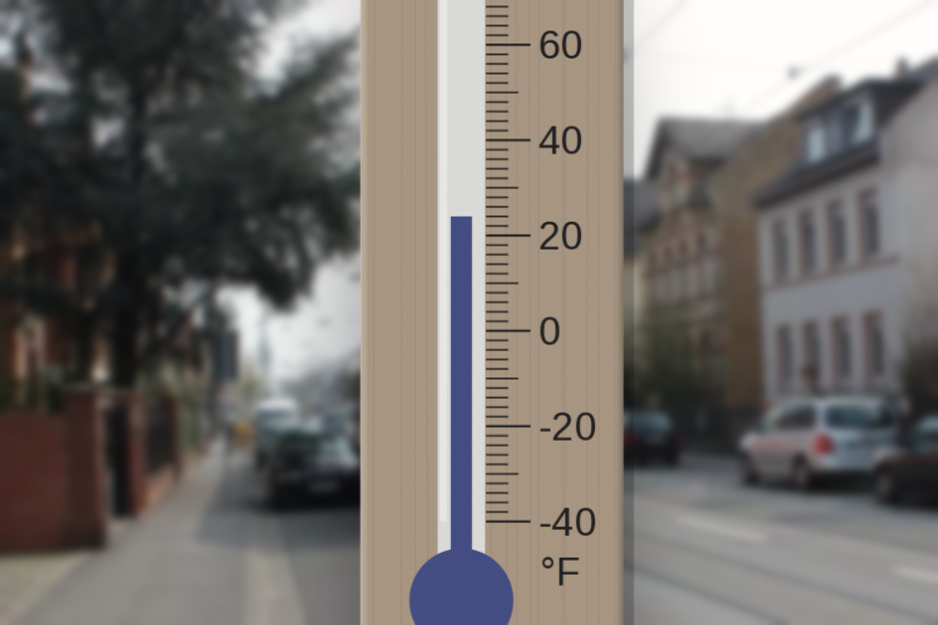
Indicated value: 24 °F
